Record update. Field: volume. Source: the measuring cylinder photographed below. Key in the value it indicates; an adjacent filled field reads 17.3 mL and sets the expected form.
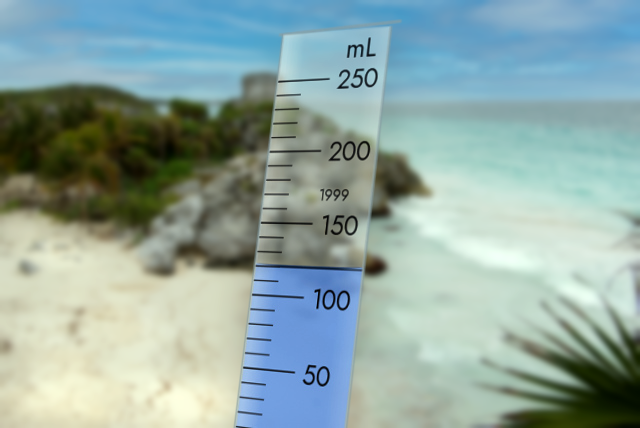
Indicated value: 120 mL
